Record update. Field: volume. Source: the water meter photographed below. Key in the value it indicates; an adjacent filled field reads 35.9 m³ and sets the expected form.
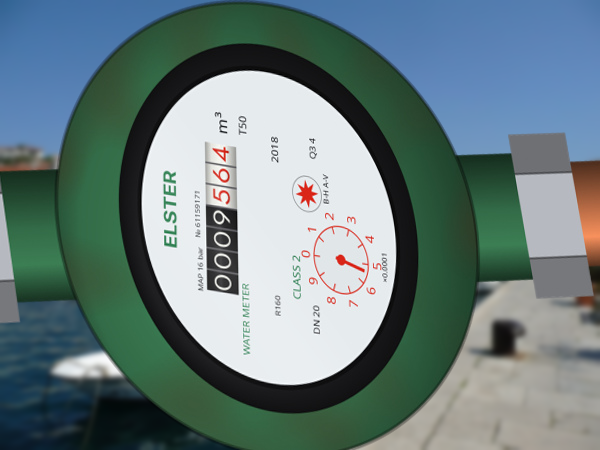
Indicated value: 9.5645 m³
